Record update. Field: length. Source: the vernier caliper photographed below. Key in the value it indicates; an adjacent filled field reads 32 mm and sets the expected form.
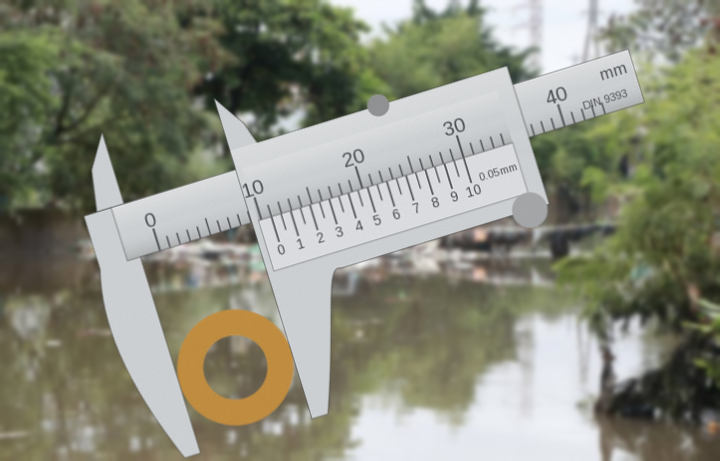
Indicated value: 11.0 mm
